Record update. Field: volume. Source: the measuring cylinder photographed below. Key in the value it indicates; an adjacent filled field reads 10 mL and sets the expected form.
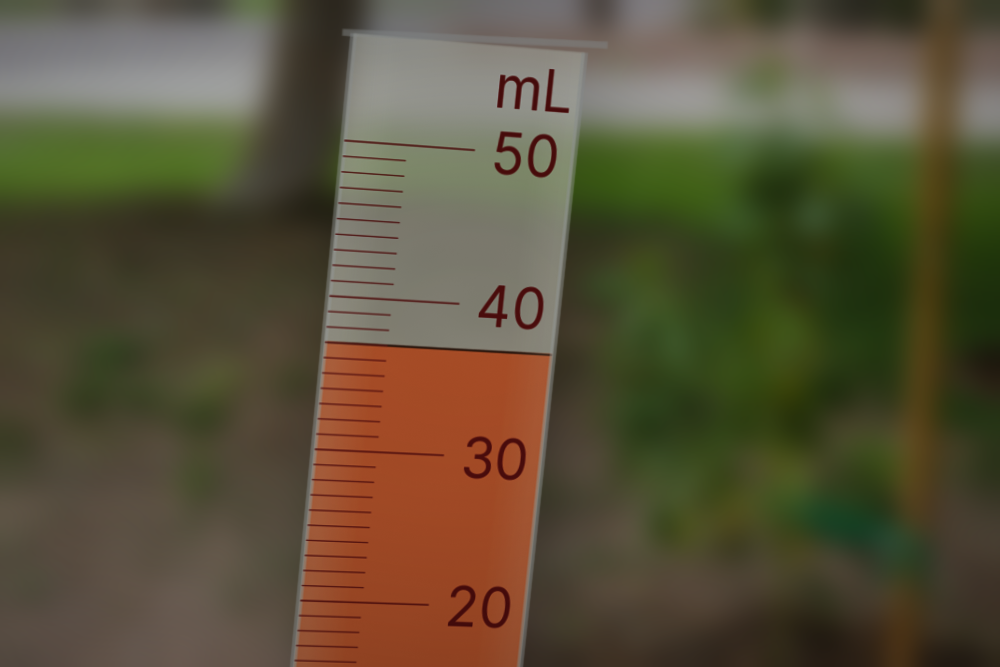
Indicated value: 37 mL
